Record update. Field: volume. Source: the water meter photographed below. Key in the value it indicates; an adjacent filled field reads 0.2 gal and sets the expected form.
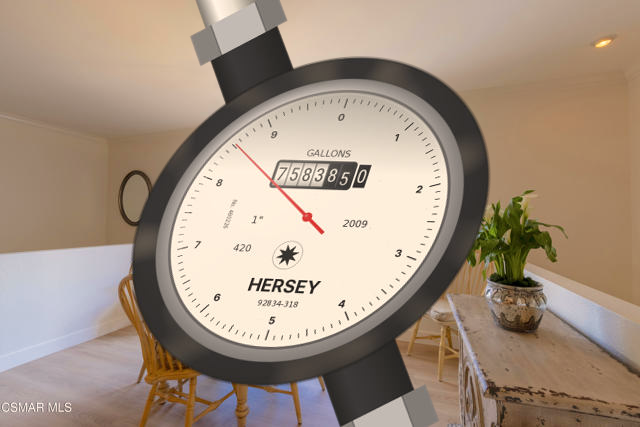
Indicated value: 7583848.5 gal
